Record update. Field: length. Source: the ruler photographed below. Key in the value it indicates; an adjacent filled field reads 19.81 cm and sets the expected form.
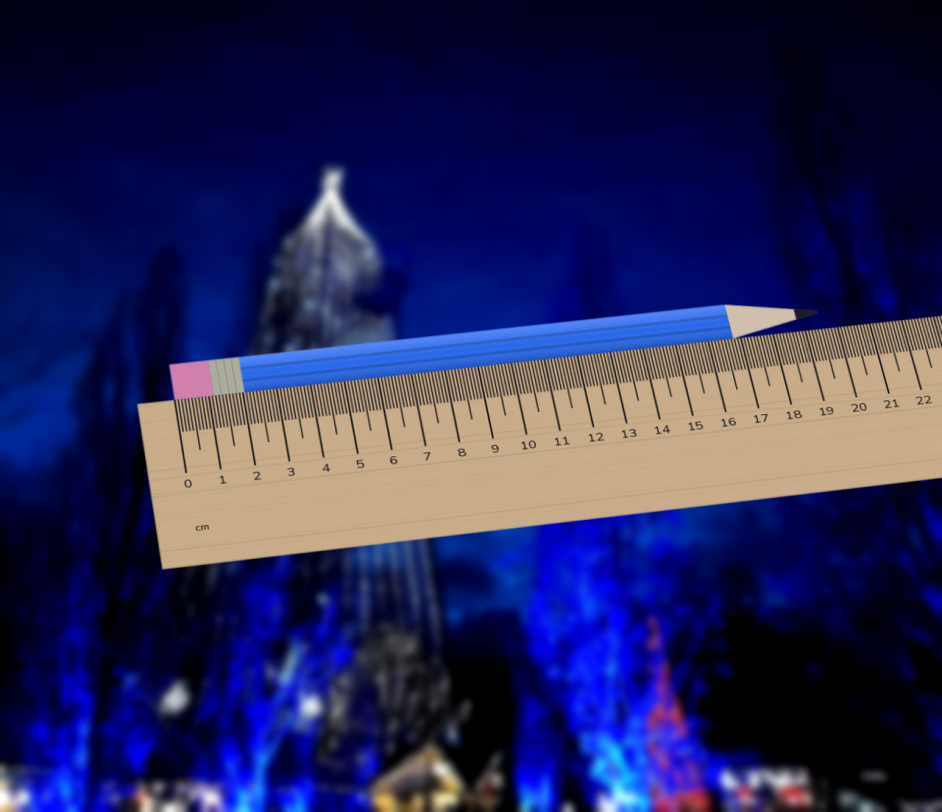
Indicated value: 19.5 cm
